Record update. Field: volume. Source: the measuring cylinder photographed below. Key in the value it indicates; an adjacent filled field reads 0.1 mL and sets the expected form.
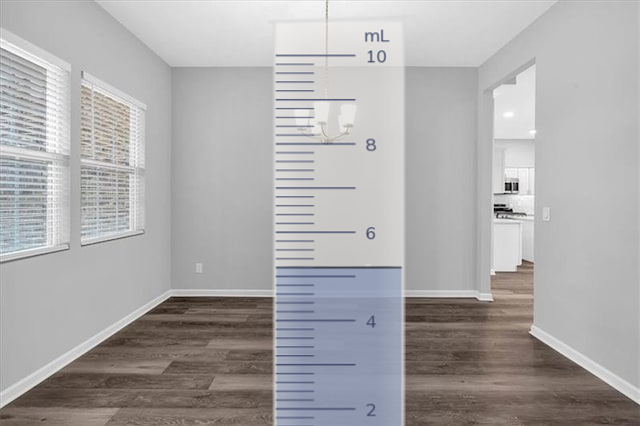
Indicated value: 5.2 mL
